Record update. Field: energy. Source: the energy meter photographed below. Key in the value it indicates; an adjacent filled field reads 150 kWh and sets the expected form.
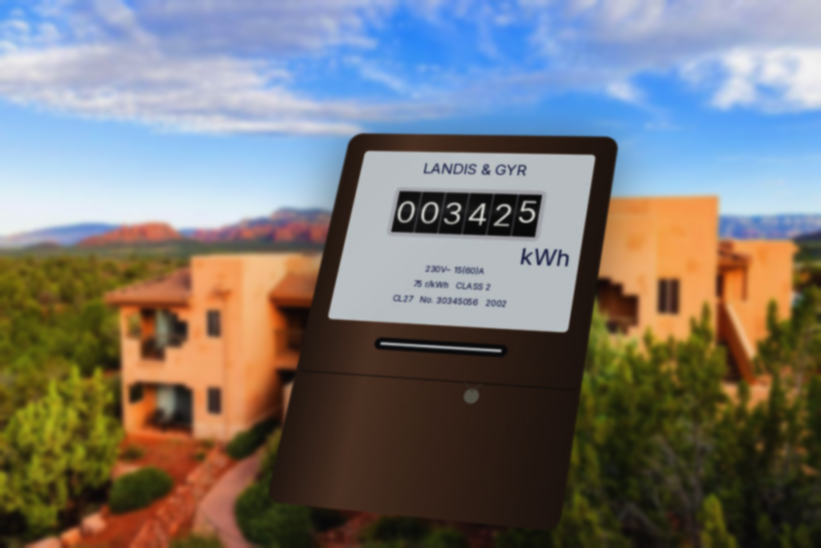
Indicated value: 3425 kWh
